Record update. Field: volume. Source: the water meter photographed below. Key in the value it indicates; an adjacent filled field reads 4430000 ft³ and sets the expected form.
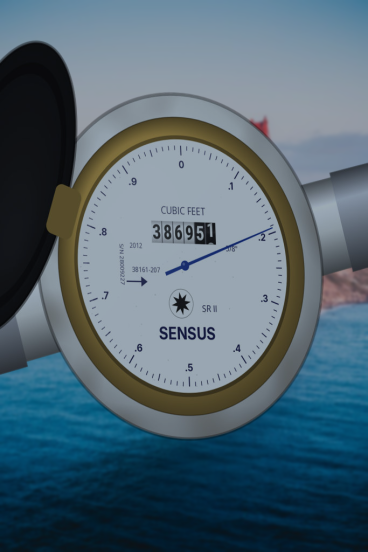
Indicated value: 386951.19 ft³
